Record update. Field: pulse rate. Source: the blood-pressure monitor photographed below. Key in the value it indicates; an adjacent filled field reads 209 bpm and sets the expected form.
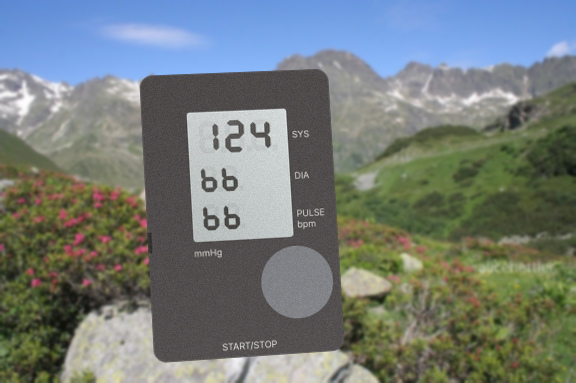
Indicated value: 66 bpm
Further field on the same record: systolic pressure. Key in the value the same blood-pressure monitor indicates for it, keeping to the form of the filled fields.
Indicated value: 124 mmHg
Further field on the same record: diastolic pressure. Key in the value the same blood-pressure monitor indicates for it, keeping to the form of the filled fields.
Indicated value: 66 mmHg
